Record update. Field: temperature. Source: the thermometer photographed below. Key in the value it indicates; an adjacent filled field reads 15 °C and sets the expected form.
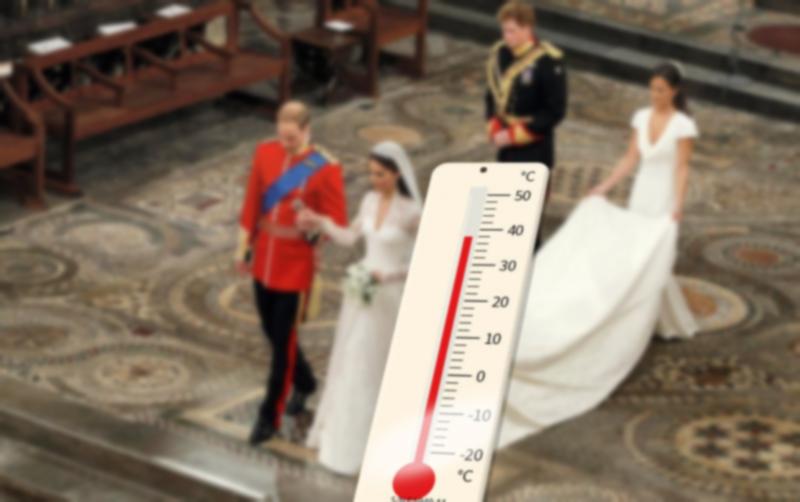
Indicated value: 38 °C
